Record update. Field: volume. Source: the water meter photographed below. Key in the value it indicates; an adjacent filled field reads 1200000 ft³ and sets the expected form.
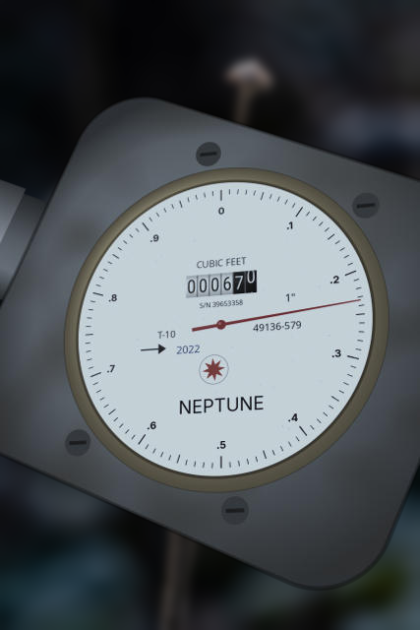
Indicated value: 670.23 ft³
